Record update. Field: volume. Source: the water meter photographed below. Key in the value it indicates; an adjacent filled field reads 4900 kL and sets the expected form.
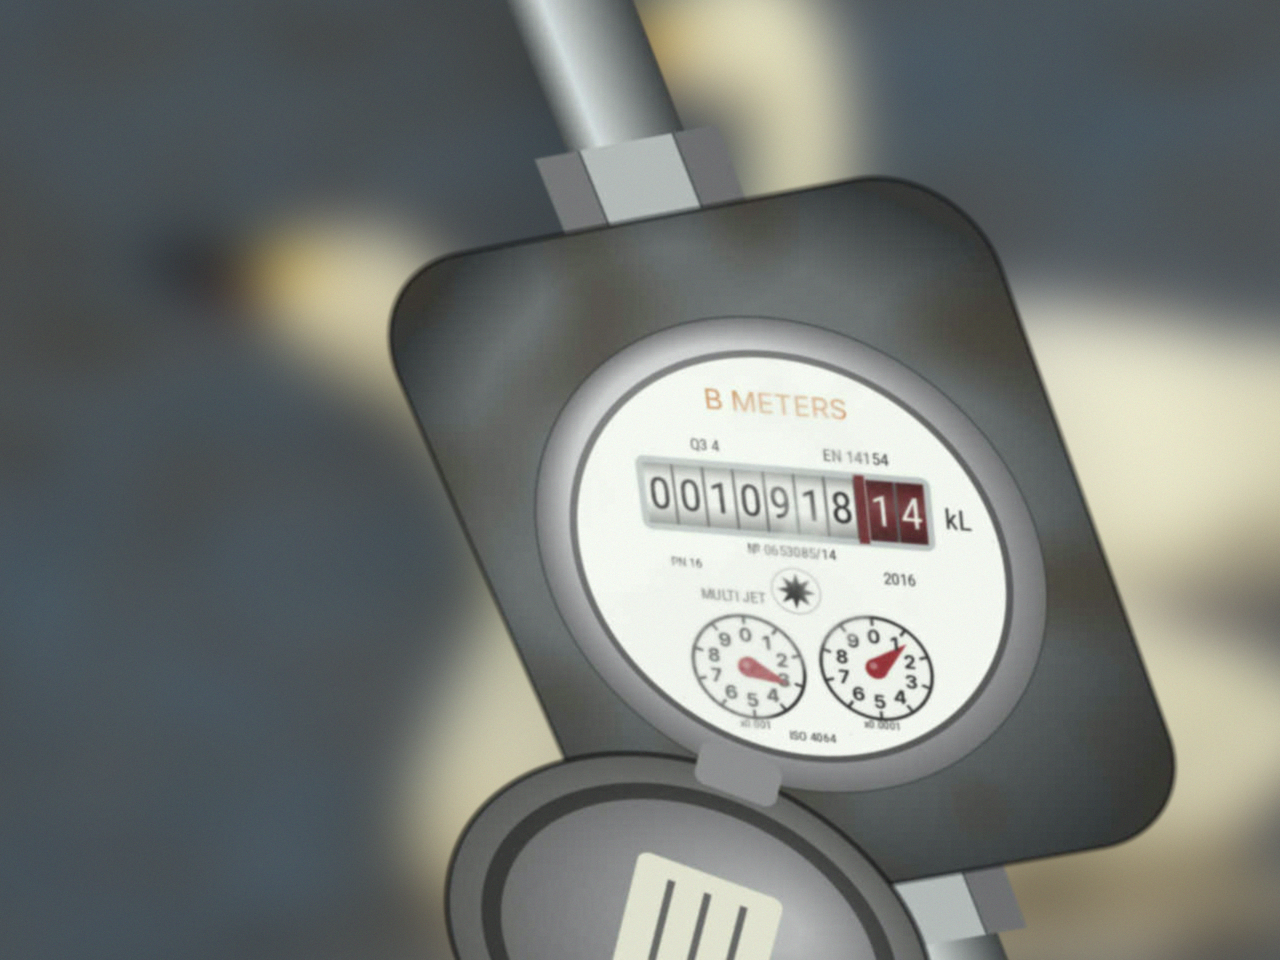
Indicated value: 10918.1431 kL
